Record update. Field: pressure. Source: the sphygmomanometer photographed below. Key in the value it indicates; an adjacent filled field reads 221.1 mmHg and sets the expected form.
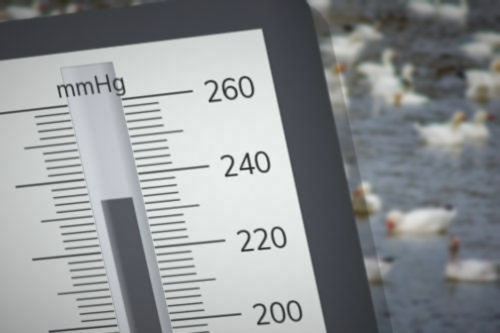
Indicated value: 234 mmHg
